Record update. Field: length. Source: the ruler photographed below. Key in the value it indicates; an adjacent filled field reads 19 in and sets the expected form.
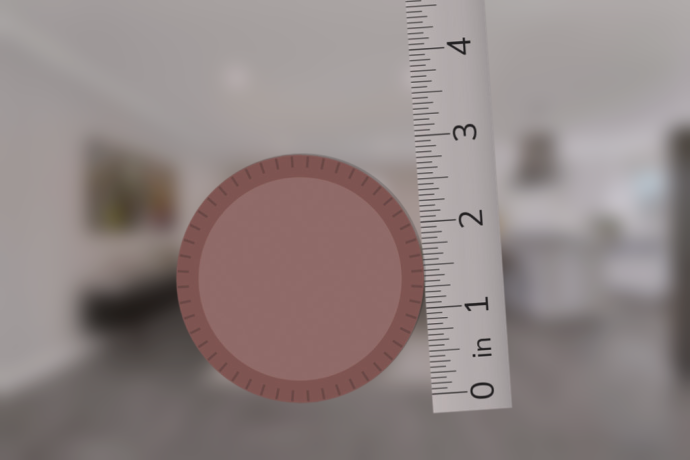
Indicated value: 2.875 in
